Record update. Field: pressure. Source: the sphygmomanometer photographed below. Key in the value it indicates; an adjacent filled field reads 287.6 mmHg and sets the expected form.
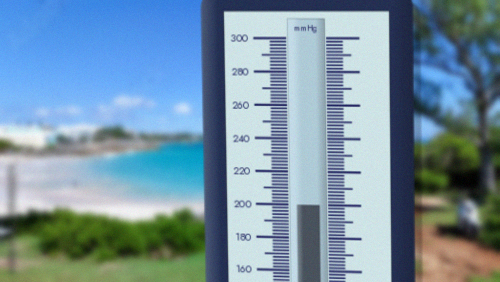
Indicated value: 200 mmHg
